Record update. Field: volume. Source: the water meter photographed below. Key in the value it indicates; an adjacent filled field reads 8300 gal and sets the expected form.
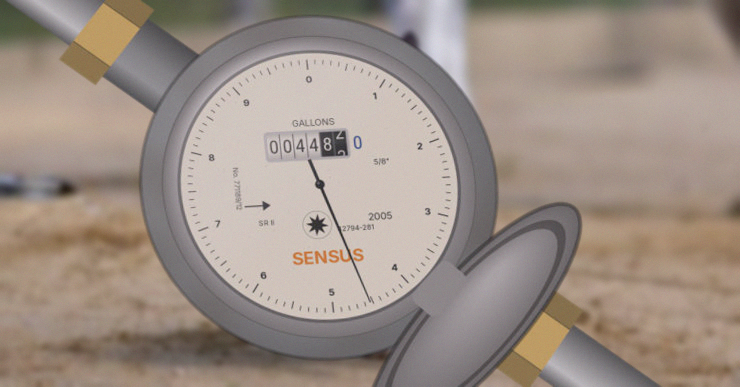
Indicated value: 44824.5 gal
